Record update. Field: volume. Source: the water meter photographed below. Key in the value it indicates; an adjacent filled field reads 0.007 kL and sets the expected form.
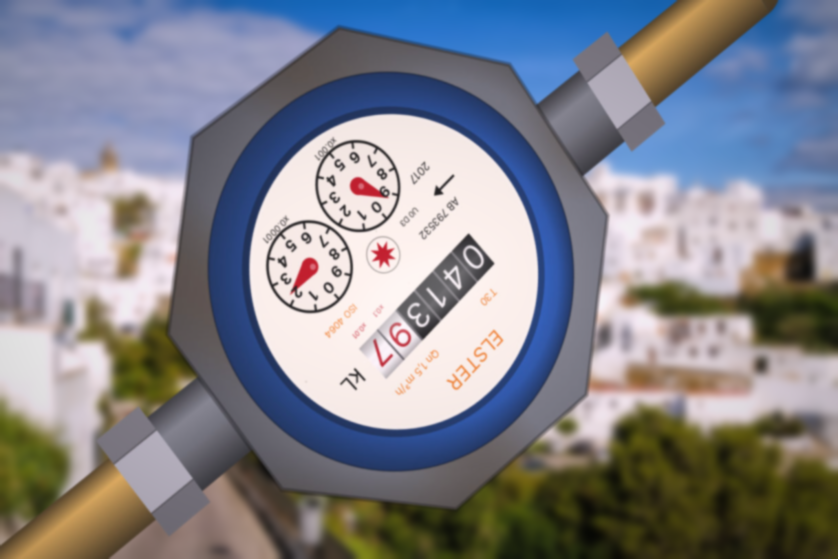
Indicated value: 413.9692 kL
